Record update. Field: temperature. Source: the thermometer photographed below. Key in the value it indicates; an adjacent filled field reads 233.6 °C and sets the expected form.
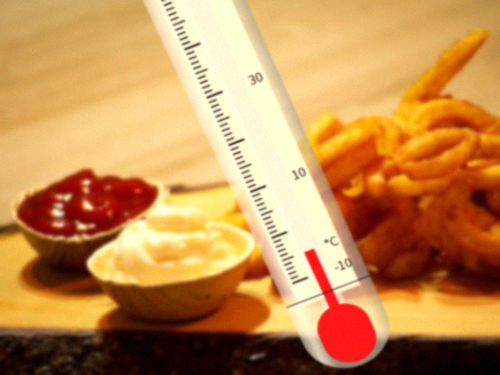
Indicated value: -5 °C
